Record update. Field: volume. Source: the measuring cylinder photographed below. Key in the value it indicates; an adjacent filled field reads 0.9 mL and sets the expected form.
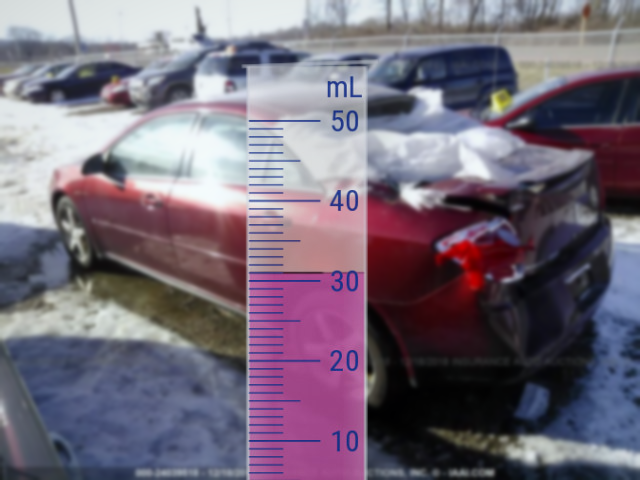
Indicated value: 31 mL
